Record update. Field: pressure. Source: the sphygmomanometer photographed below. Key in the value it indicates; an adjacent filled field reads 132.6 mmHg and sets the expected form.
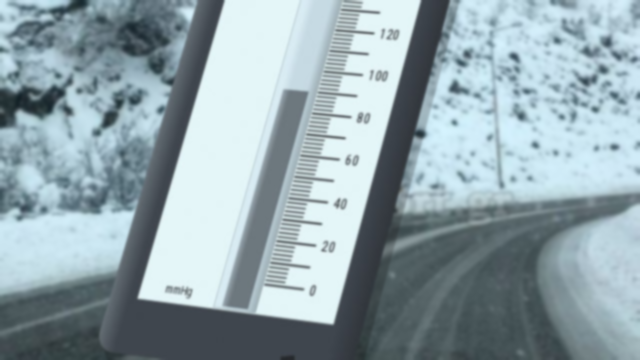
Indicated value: 90 mmHg
